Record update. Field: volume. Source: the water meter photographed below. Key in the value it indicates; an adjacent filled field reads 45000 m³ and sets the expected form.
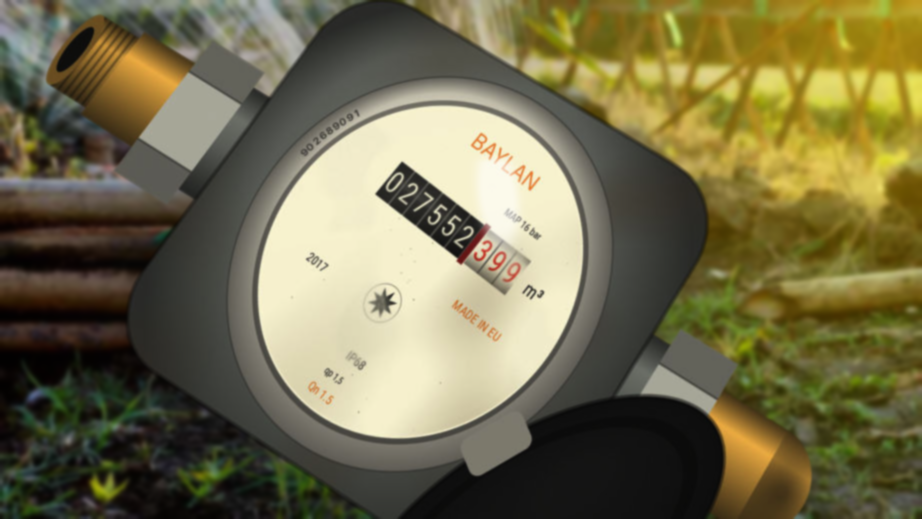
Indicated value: 27552.399 m³
